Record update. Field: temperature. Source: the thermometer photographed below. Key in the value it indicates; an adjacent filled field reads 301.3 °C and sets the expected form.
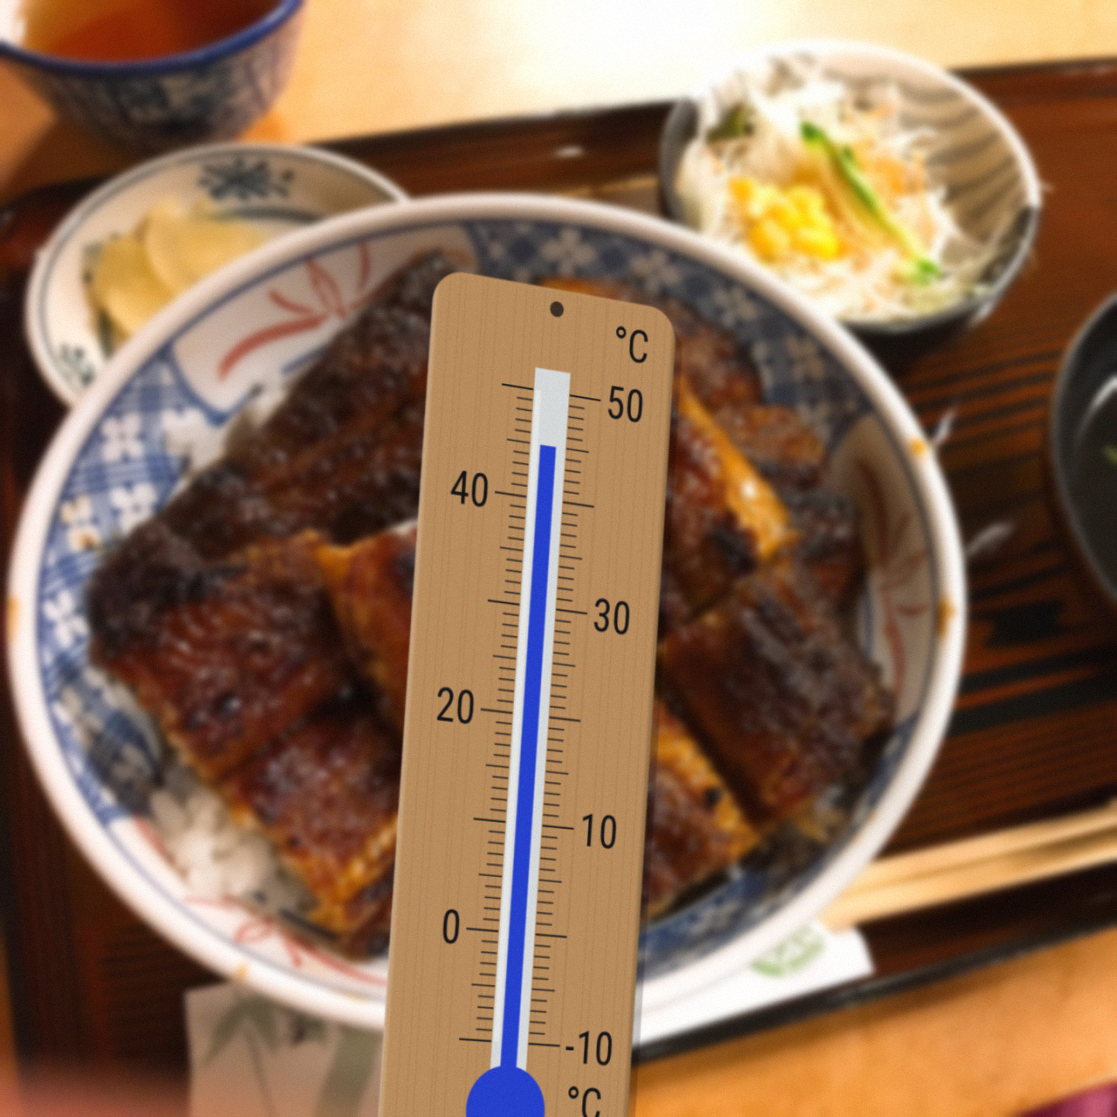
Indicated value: 45 °C
